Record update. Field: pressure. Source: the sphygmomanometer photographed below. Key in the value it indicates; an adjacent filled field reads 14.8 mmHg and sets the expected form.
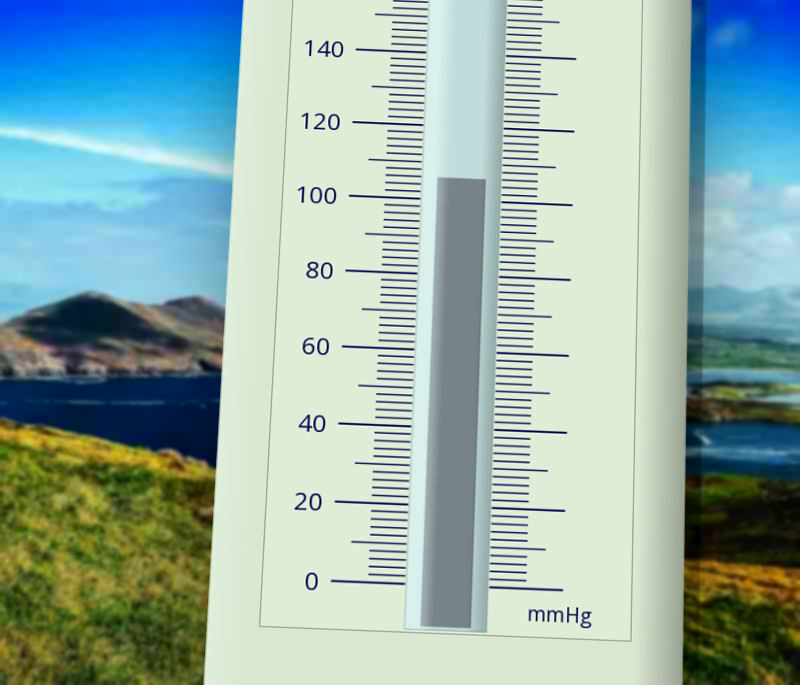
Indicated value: 106 mmHg
